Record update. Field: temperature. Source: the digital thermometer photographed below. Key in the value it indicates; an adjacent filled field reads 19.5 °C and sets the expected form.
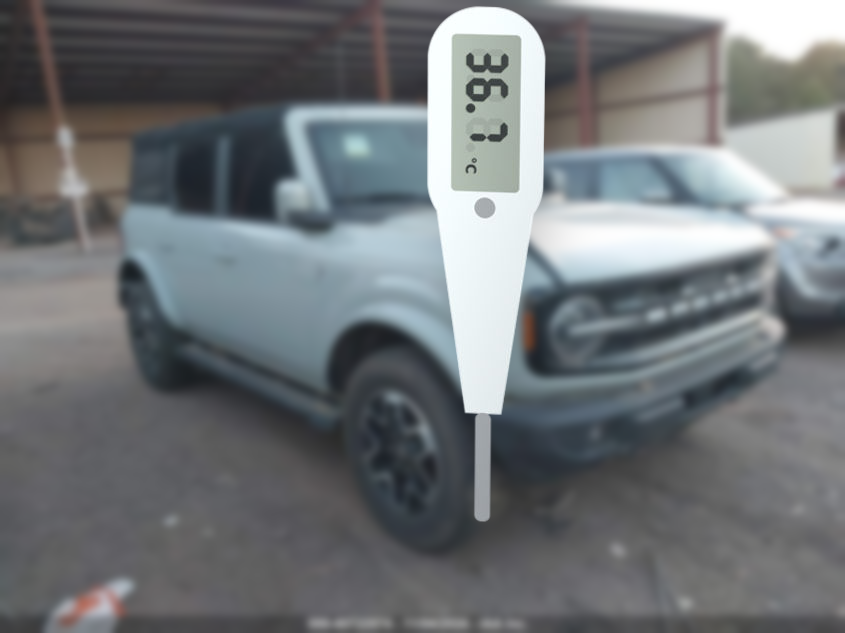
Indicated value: 36.7 °C
